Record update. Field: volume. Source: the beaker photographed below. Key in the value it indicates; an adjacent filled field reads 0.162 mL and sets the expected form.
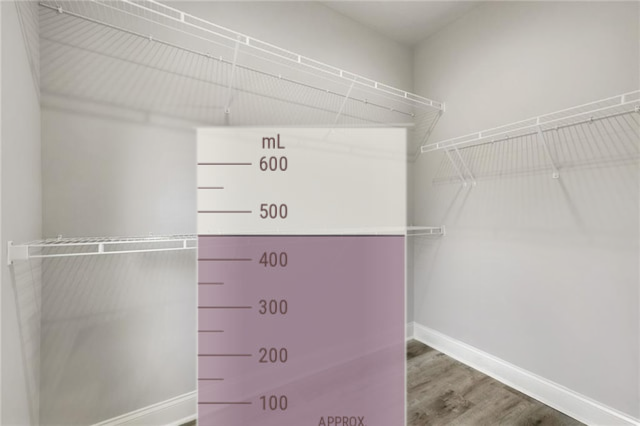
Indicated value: 450 mL
